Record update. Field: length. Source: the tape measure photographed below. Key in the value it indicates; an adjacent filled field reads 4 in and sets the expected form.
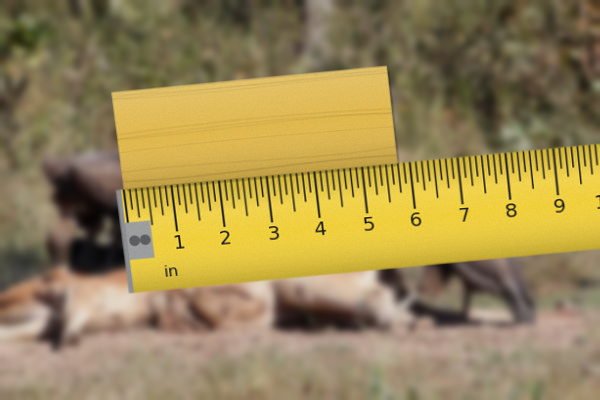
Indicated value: 5.75 in
